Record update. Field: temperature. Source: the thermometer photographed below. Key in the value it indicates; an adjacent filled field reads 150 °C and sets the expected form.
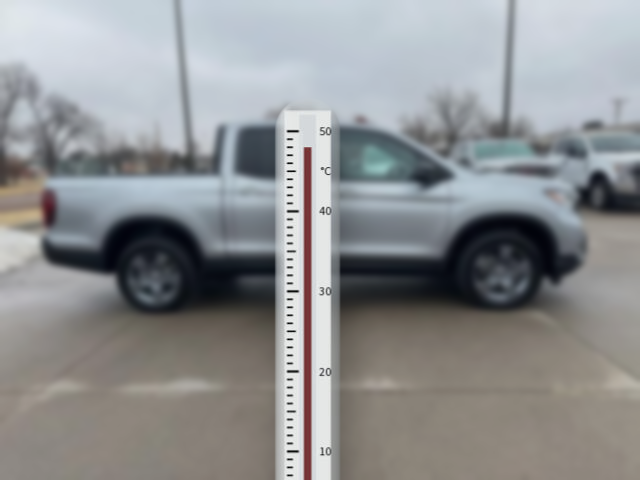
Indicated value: 48 °C
